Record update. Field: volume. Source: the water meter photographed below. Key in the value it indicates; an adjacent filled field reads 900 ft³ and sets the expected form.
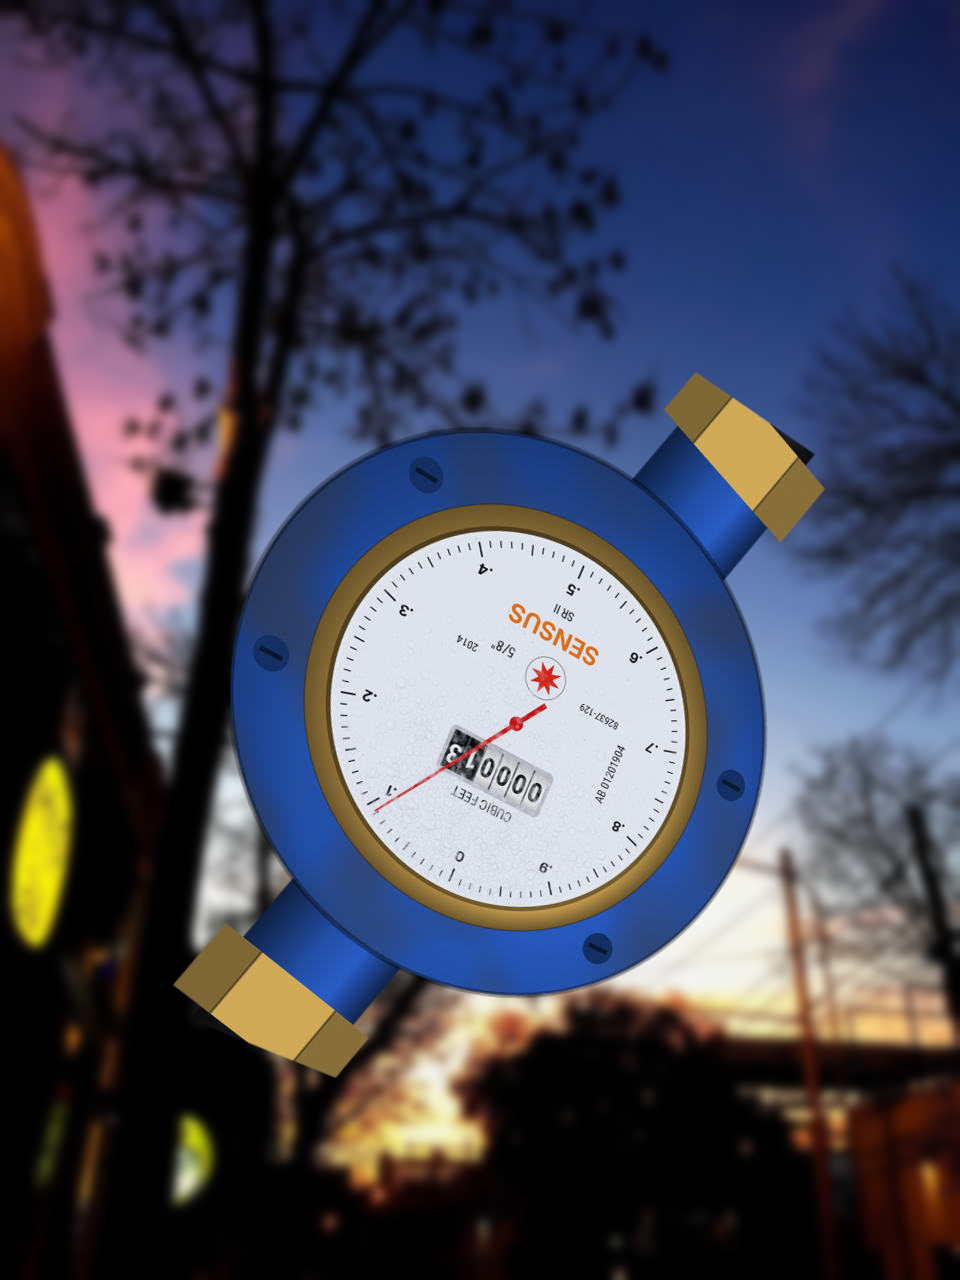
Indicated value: 13.09 ft³
